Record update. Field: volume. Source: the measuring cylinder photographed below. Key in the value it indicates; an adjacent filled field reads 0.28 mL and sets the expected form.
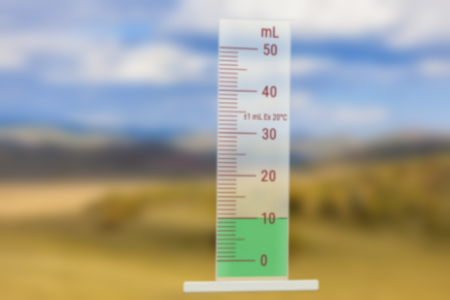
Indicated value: 10 mL
